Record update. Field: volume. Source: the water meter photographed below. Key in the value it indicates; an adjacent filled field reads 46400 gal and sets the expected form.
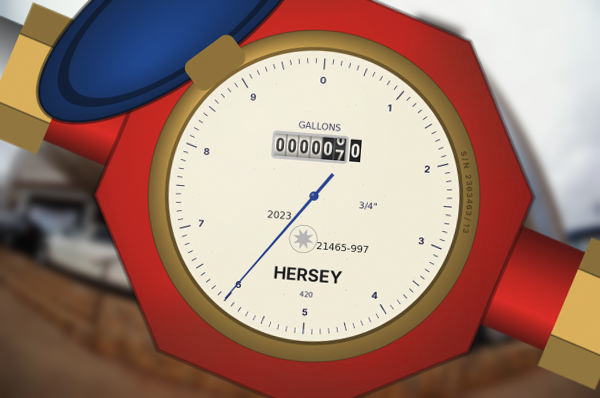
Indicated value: 66.0 gal
